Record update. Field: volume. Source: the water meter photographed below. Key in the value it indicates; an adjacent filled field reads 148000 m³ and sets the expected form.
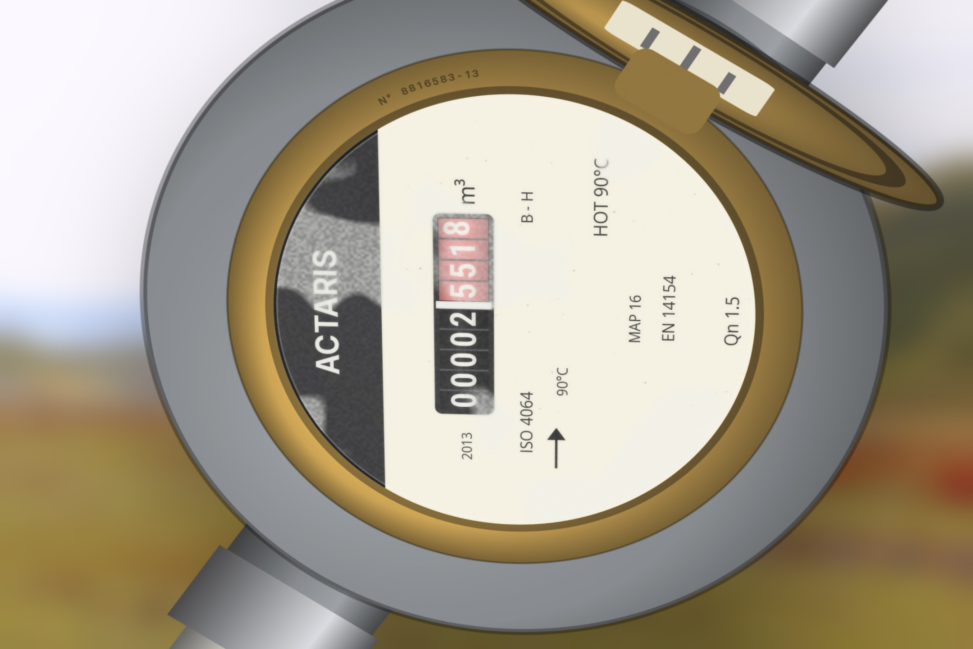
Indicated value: 2.5518 m³
